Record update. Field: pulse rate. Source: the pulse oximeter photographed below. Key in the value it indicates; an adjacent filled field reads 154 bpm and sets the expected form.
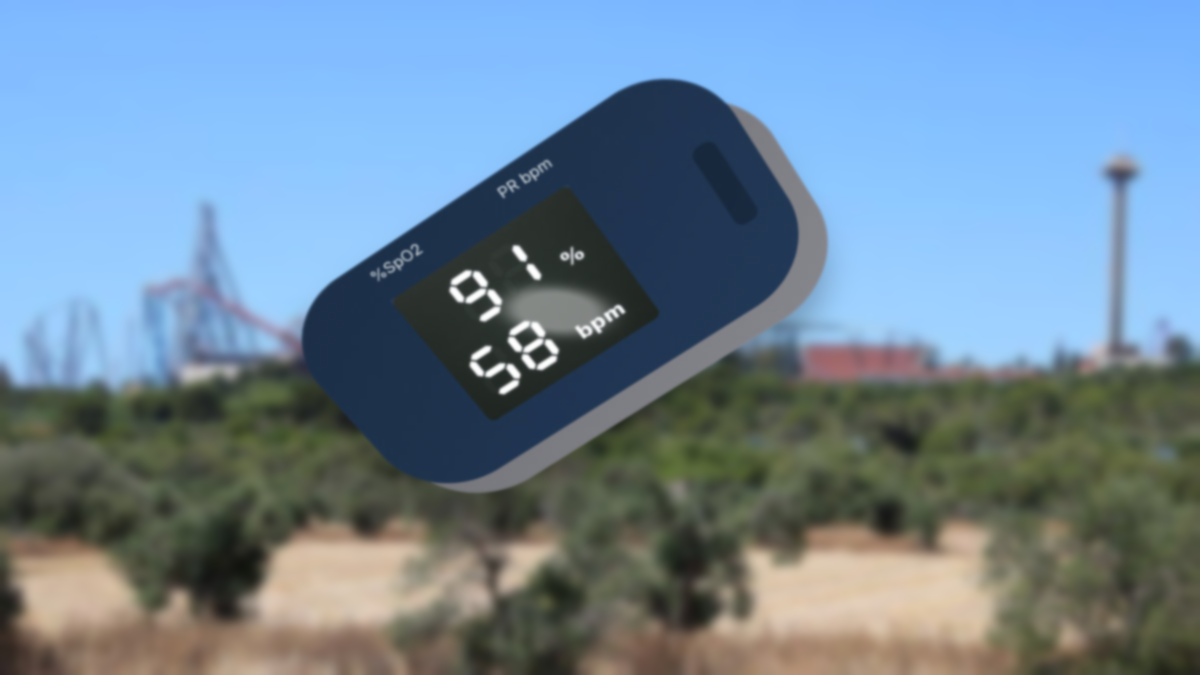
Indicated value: 58 bpm
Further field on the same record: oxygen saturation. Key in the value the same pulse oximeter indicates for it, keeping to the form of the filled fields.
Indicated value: 91 %
